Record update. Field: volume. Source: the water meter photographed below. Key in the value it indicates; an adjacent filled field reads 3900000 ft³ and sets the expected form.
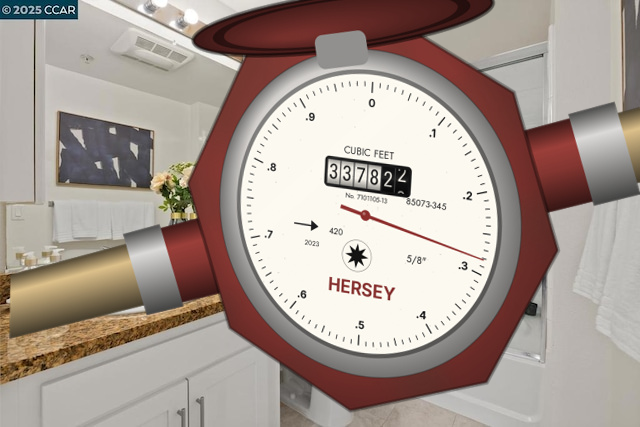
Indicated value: 337822.28 ft³
